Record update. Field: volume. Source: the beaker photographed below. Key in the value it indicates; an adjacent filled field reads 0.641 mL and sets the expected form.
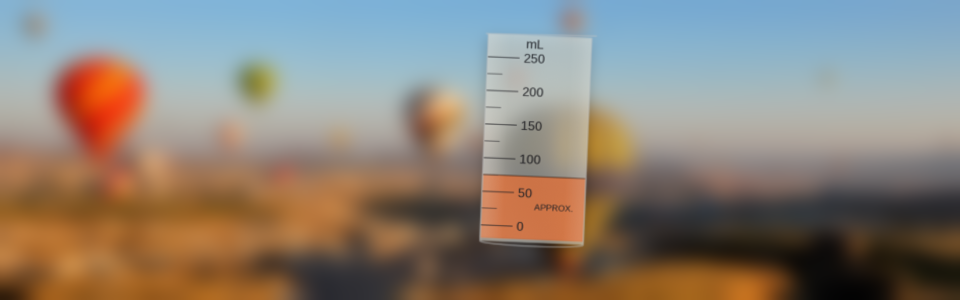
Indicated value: 75 mL
